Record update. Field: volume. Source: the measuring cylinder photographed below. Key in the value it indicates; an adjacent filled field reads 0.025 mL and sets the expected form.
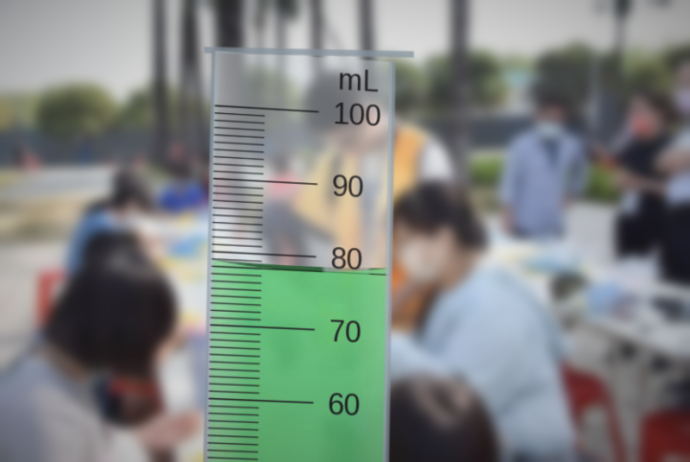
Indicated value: 78 mL
